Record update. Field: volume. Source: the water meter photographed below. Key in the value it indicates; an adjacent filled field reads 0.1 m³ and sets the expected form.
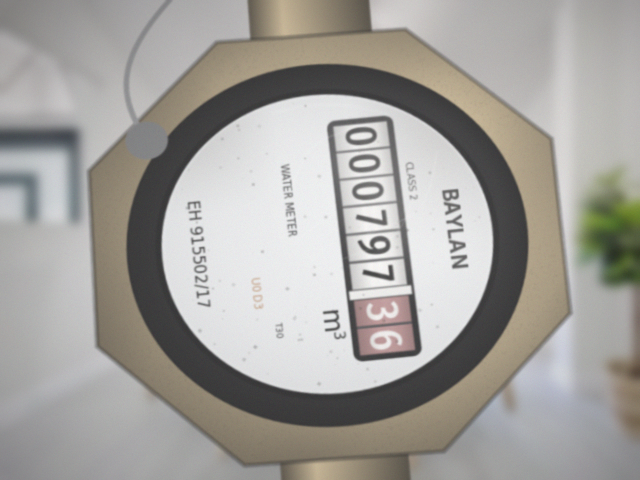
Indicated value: 797.36 m³
